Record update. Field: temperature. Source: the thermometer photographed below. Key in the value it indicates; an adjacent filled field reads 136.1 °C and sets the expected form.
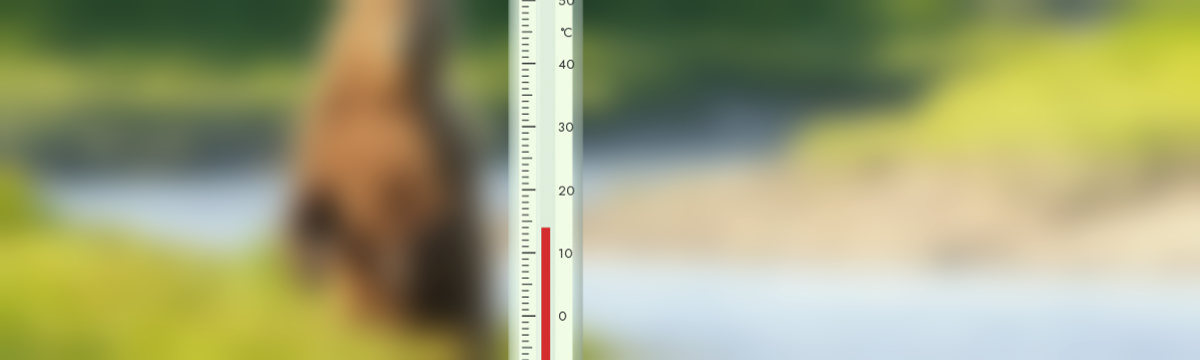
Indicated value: 14 °C
